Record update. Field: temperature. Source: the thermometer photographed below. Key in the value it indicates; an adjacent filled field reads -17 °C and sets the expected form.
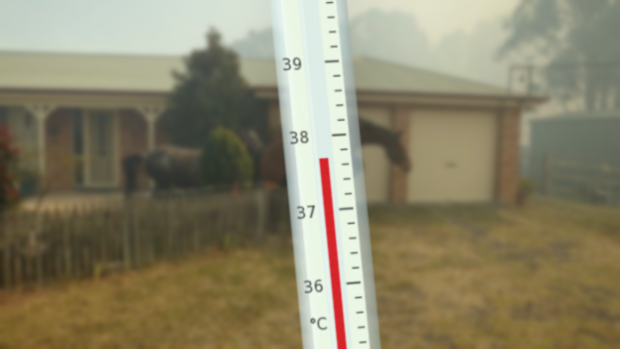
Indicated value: 37.7 °C
